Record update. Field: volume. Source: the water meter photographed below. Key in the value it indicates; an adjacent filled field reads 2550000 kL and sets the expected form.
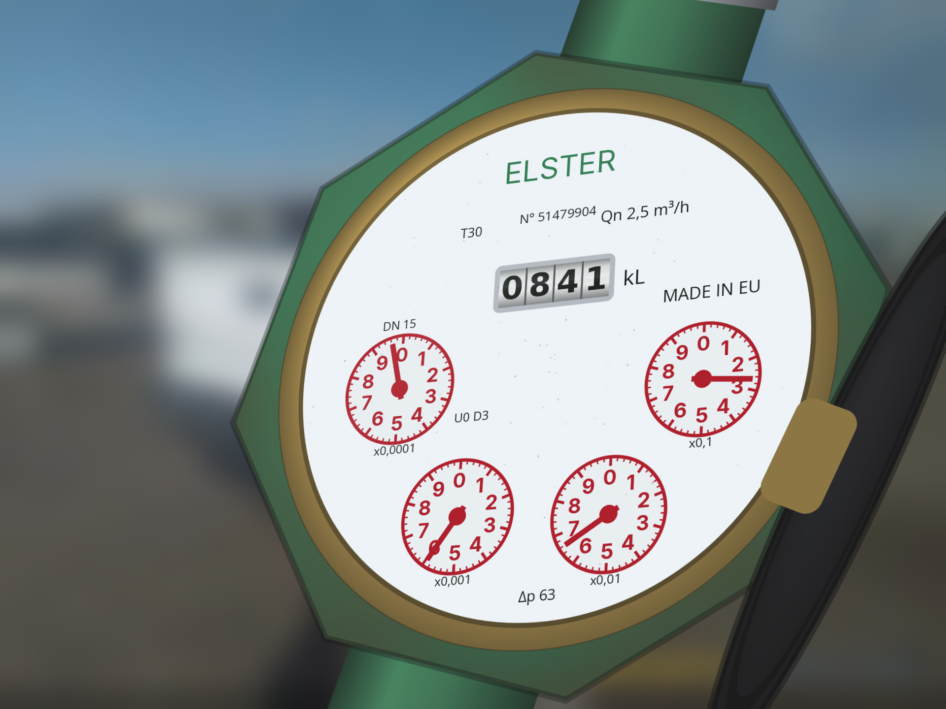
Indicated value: 841.2659 kL
